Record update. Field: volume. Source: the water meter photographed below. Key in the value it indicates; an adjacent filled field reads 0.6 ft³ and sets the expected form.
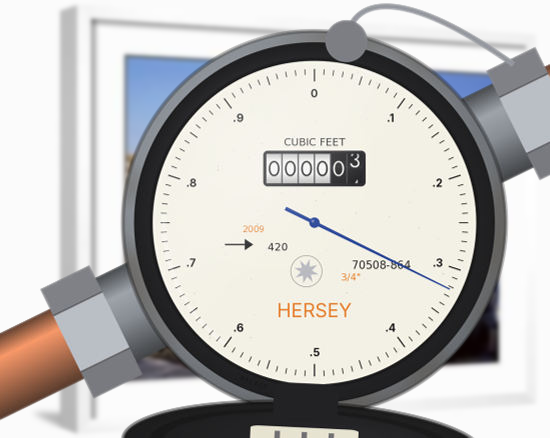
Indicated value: 3.32 ft³
